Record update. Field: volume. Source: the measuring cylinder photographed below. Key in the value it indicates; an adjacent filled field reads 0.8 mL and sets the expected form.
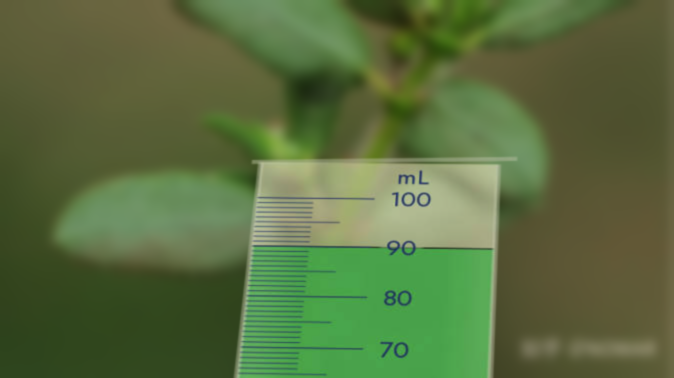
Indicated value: 90 mL
